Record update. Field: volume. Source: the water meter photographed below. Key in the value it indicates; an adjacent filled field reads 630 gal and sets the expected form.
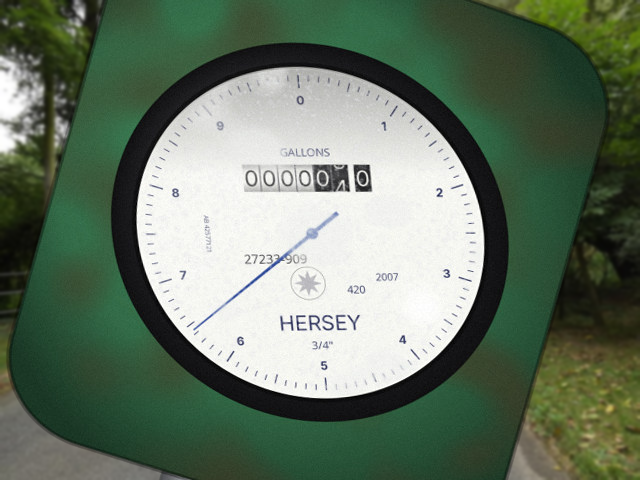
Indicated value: 36.4 gal
